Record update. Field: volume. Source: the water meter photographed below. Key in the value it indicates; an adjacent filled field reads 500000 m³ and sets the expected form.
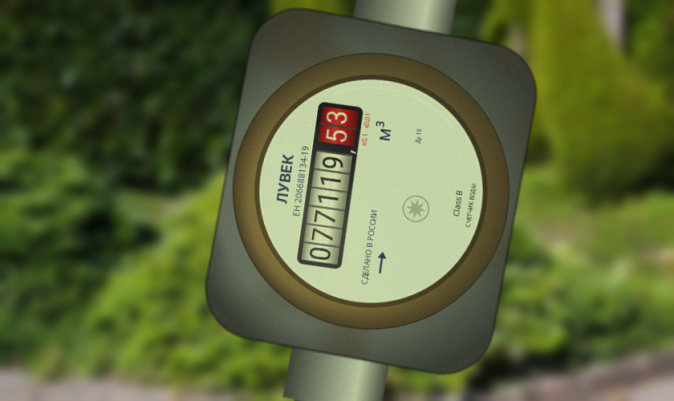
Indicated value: 77119.53 m³
